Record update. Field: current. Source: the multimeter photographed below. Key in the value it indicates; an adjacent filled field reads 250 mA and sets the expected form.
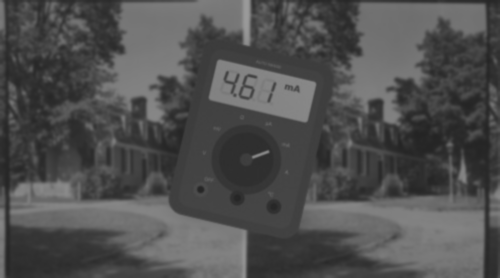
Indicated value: 4.61 mA
